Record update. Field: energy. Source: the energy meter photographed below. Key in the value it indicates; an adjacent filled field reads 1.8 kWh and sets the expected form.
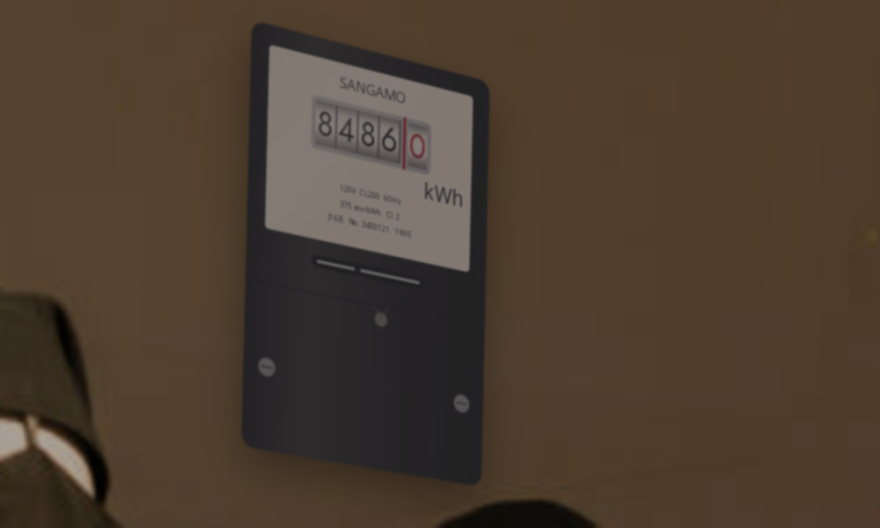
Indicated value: 8486.0 kWh
